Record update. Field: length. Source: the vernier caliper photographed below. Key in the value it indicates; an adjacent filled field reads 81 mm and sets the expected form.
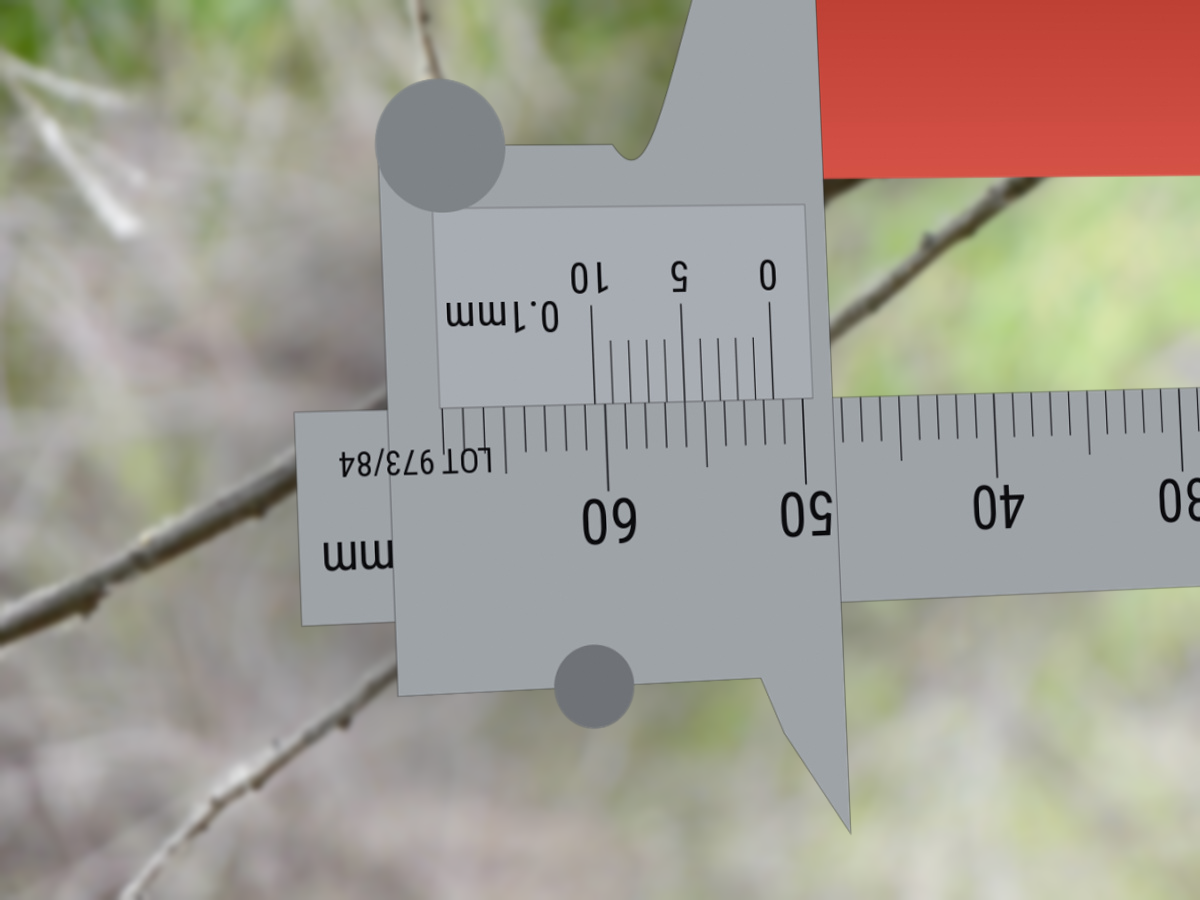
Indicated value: 51.5 mm
